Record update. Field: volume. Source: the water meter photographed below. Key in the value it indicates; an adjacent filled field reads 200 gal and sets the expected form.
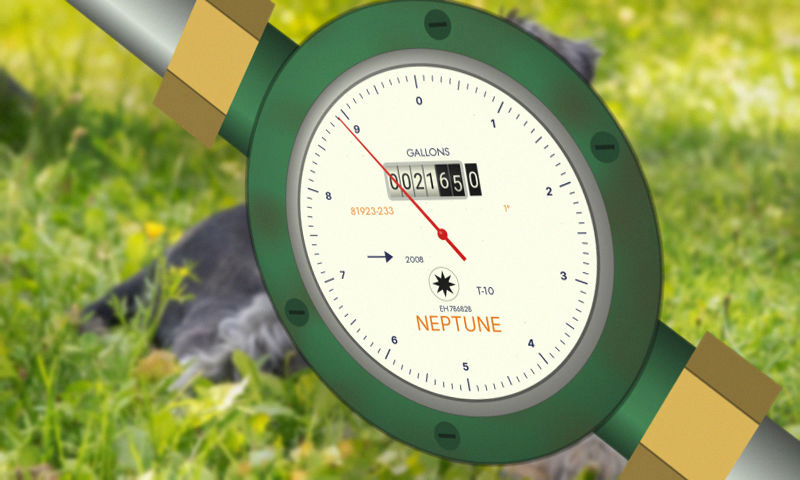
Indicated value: 21648.9 gal
